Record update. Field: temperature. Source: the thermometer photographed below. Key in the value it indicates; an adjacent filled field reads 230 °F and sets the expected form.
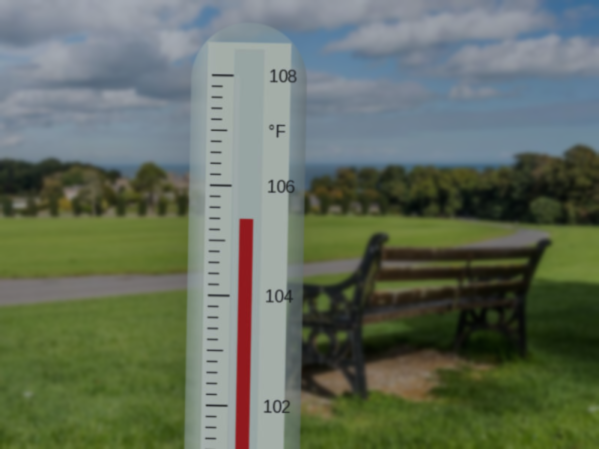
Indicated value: 105.4 °F
